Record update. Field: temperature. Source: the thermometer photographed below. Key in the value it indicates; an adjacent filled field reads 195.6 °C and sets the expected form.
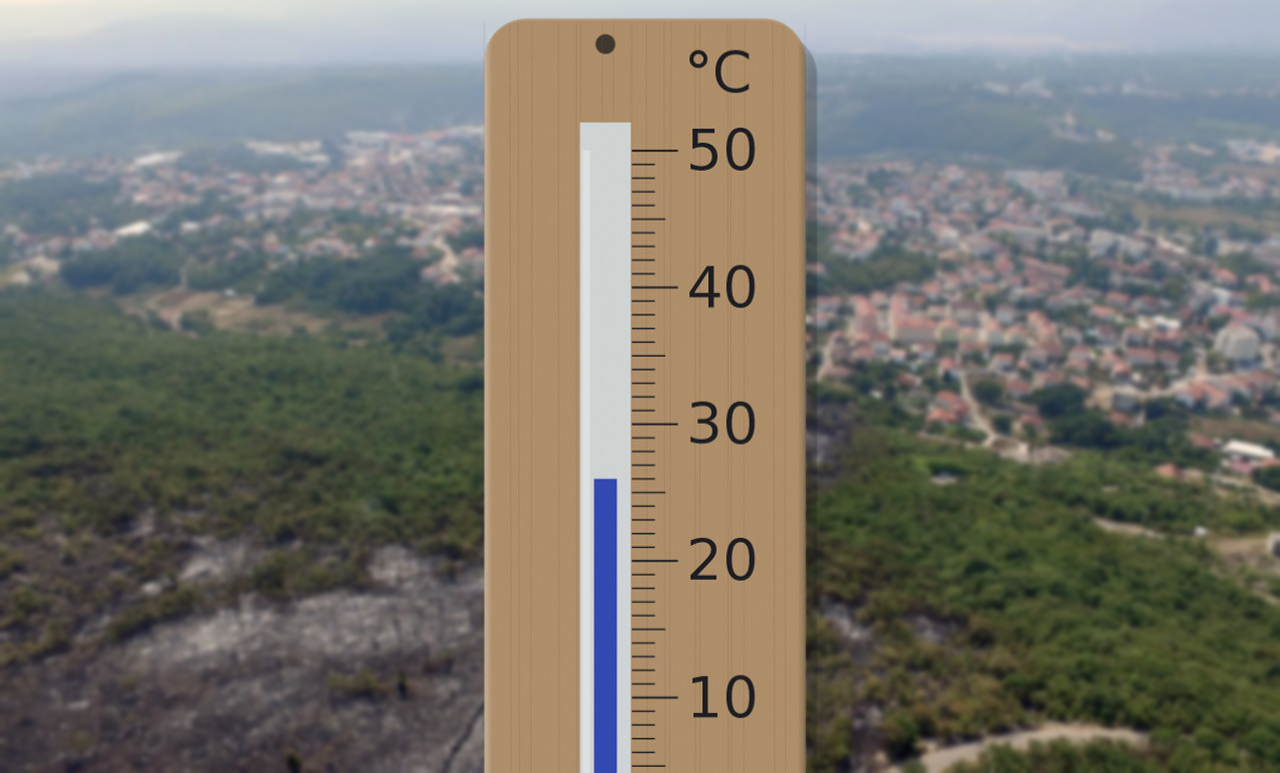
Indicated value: 26 °C
